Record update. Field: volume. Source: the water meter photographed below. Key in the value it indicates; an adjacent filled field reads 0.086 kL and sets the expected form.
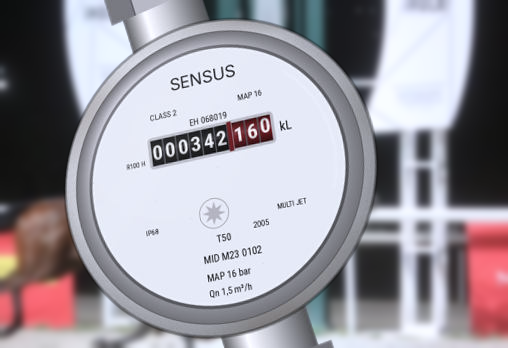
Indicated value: 342.160 kL
